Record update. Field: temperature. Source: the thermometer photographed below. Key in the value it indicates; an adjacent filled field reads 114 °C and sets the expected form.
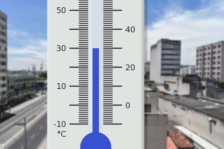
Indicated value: 30 °C
